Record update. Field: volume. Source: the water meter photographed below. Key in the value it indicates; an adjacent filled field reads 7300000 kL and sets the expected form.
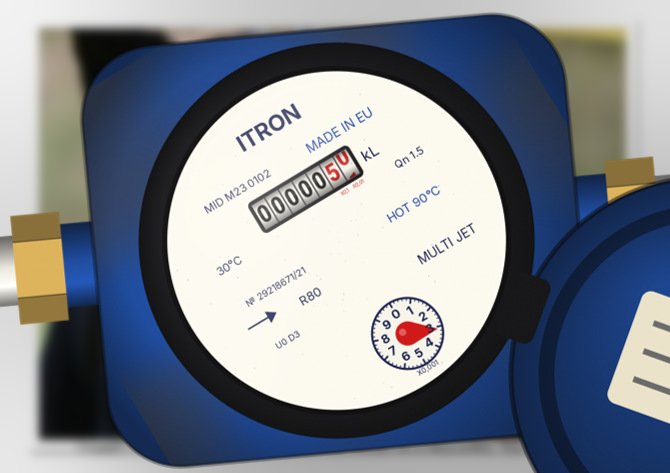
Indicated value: 0.503 kL
